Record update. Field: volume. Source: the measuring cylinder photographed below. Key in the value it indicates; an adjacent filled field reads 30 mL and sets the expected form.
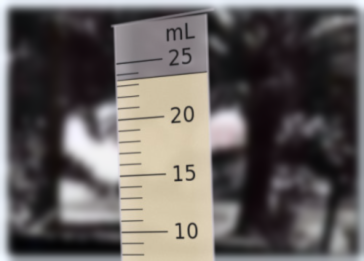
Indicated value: 23.5 mL
